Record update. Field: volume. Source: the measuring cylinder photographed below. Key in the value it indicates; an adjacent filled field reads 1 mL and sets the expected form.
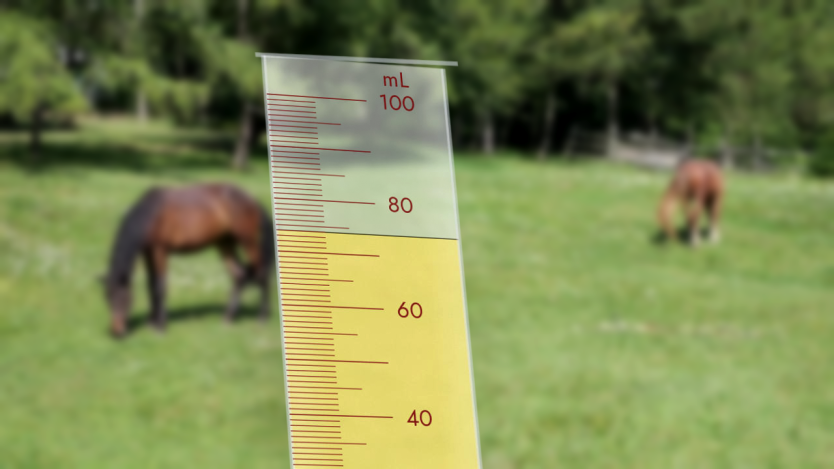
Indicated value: 74 mL
